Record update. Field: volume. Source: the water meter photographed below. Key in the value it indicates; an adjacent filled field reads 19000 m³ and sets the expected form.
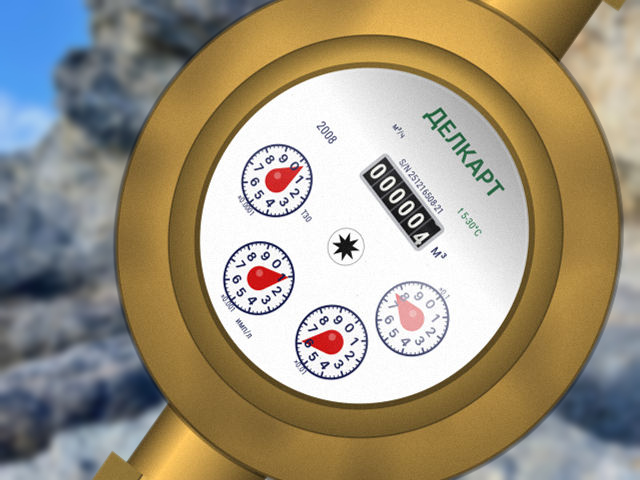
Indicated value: 3.7610 m³
